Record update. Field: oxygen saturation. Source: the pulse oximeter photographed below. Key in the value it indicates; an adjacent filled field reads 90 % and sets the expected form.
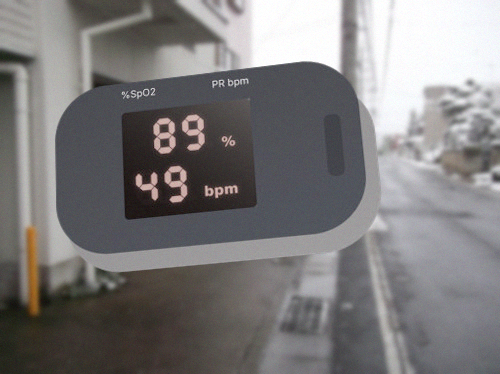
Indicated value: 89 %
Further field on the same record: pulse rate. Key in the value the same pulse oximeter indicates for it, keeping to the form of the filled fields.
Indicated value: 49 bpm
